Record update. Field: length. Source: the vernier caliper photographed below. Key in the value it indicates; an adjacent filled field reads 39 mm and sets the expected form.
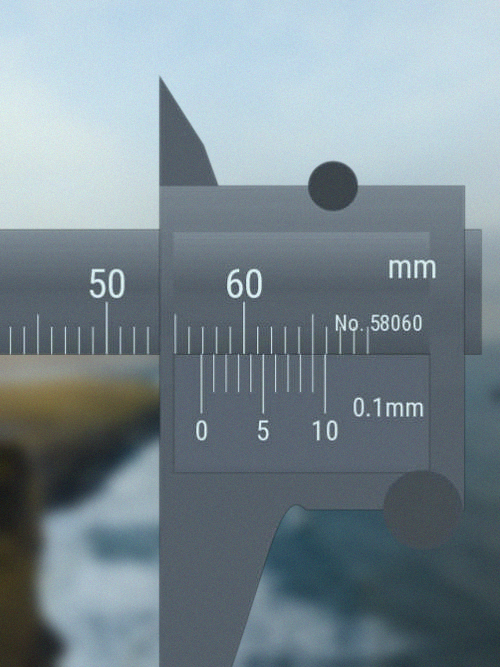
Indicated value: 56.9 mm
